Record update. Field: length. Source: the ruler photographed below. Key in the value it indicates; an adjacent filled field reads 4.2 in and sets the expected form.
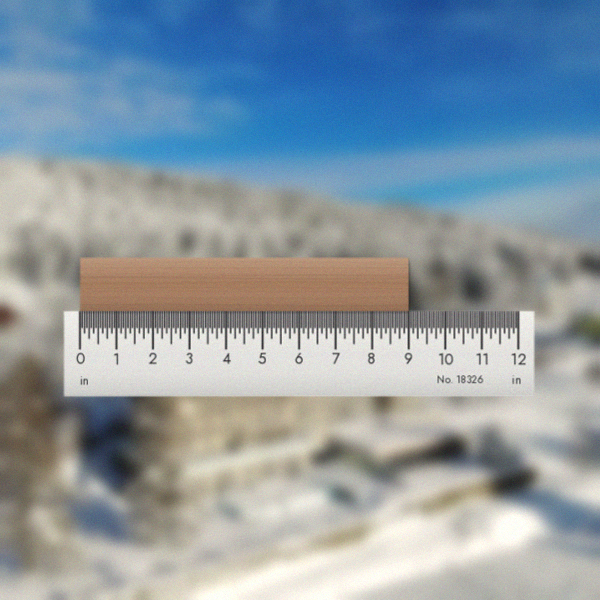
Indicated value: 9 in
